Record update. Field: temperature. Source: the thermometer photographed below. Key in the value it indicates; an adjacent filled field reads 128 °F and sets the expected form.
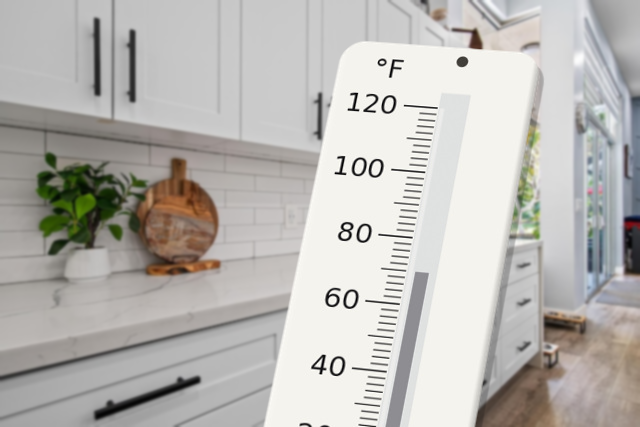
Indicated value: 70 °F
